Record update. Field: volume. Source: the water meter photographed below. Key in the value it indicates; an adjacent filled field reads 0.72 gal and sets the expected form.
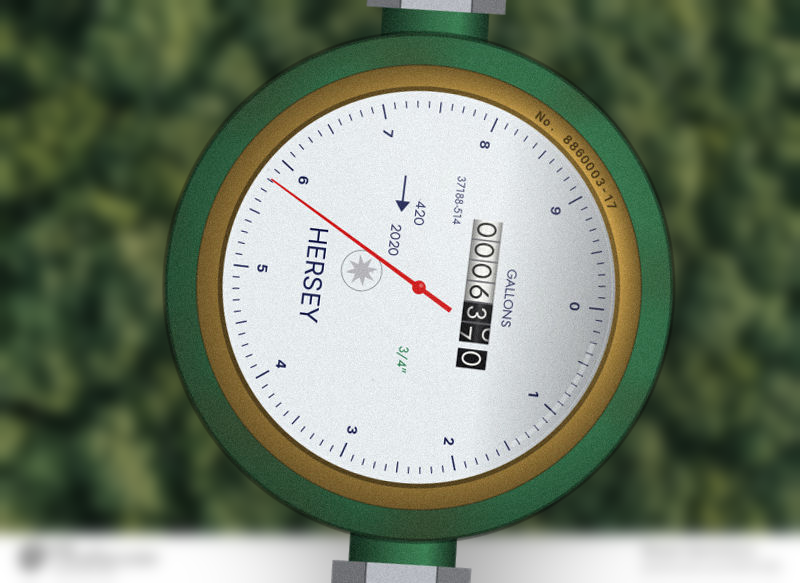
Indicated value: 6365.8 gal
